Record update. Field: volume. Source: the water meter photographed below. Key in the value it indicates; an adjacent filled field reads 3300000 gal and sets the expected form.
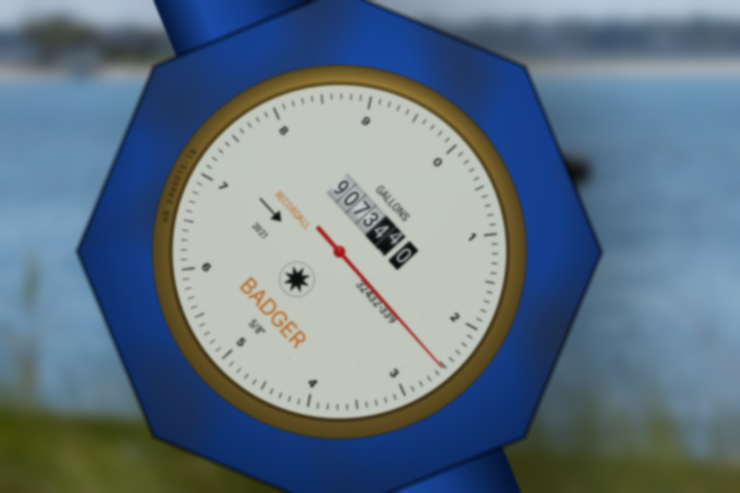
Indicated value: 9073442.5 gal
